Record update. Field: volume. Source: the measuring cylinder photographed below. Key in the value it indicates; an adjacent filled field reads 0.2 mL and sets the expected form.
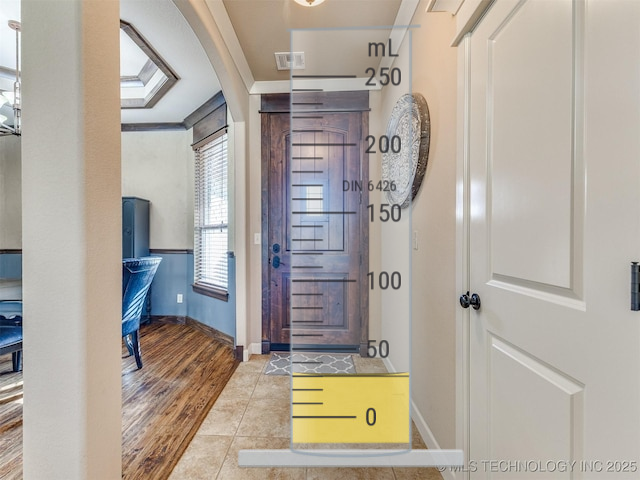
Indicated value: 30 mL
